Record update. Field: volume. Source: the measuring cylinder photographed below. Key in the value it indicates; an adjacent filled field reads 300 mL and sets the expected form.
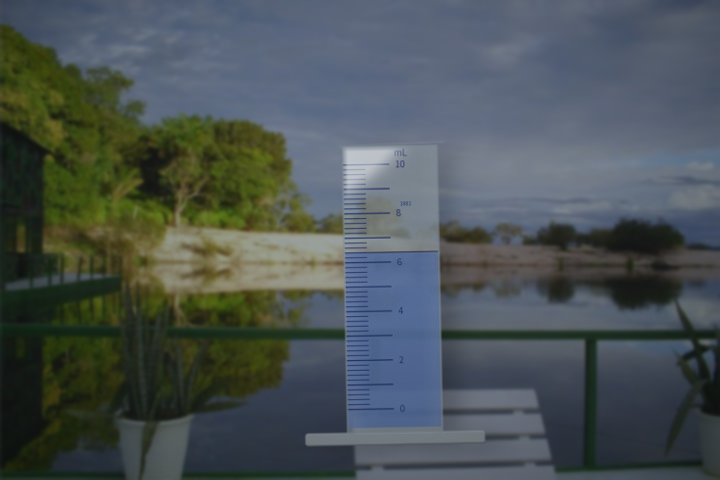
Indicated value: 6.4 mL
